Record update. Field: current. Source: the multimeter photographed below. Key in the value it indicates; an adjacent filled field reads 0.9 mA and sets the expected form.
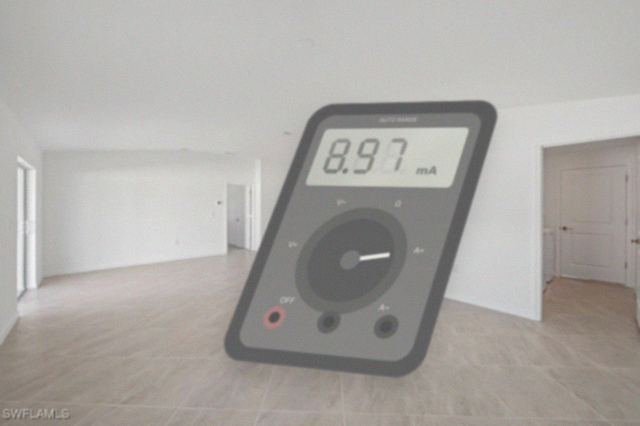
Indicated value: 8.97 mA
